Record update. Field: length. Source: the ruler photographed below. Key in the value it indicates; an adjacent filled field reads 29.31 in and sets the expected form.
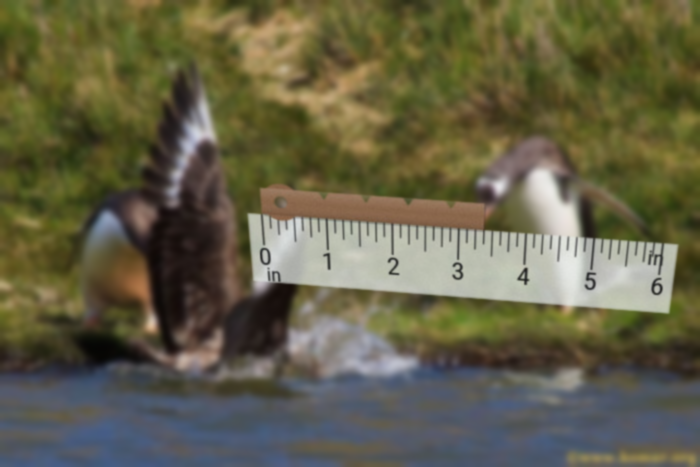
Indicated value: 3.375 in
